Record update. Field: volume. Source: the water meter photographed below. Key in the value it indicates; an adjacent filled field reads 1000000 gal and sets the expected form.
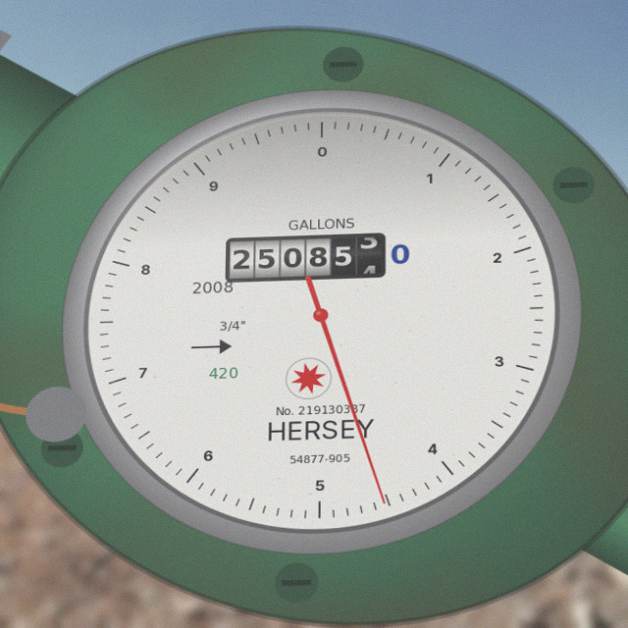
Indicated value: 2508534.5 gal
